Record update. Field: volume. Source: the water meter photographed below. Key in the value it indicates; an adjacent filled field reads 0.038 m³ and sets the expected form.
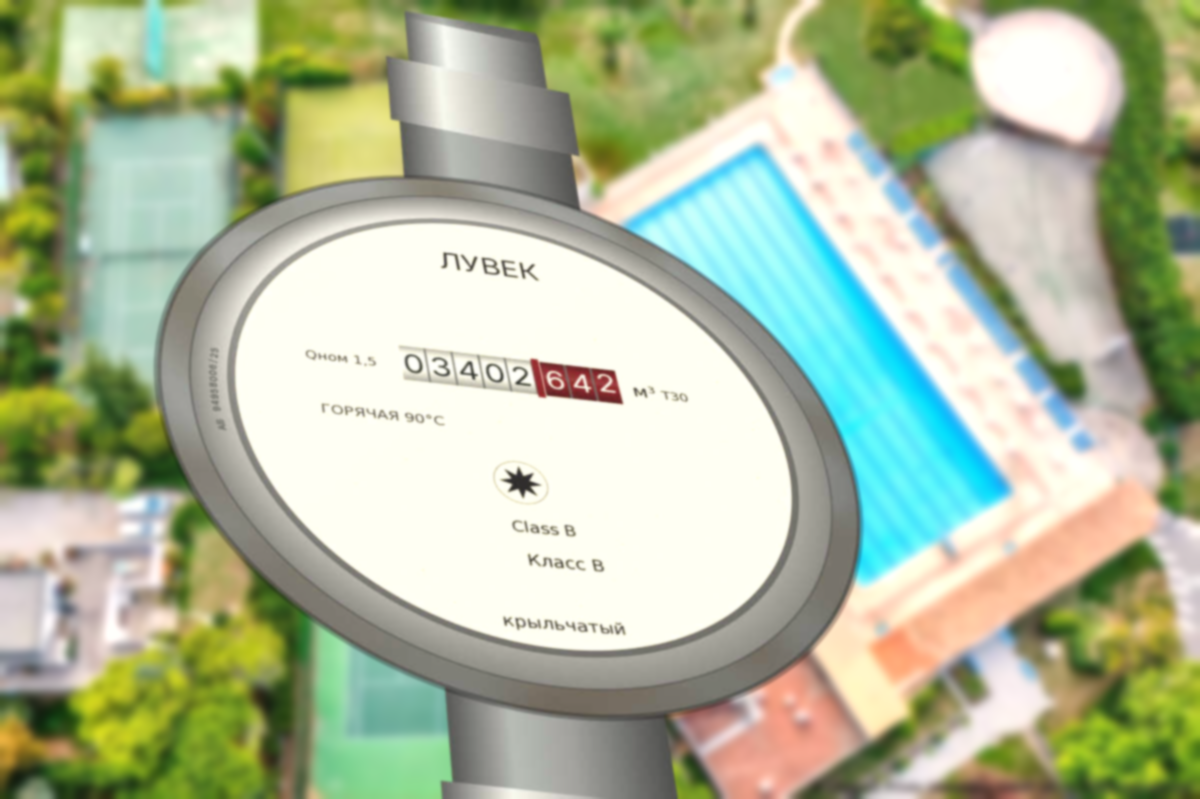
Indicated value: 3402.642 m³
